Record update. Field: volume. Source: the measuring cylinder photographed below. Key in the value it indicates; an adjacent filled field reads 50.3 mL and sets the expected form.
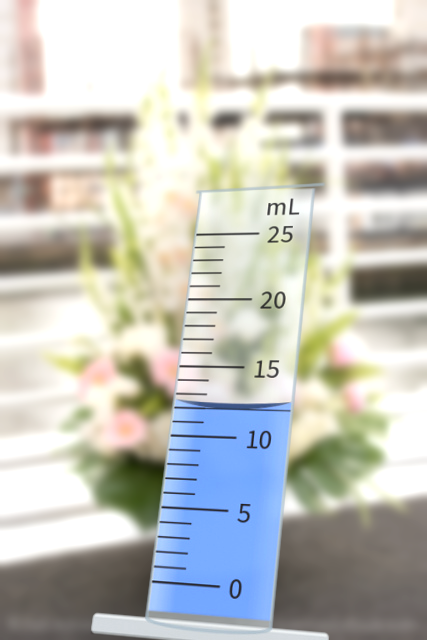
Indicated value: 12 mL
